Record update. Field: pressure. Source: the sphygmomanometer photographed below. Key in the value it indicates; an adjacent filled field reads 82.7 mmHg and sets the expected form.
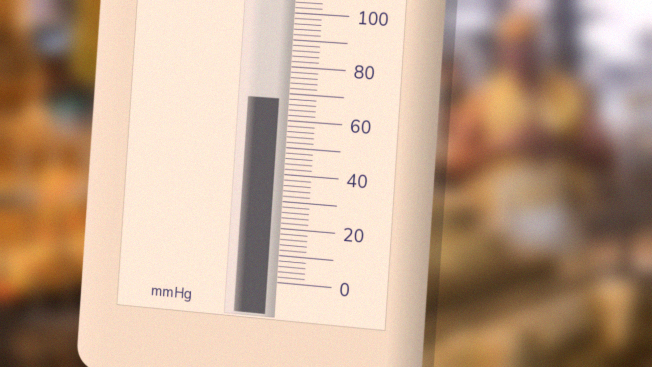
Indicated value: 68 mmHg
